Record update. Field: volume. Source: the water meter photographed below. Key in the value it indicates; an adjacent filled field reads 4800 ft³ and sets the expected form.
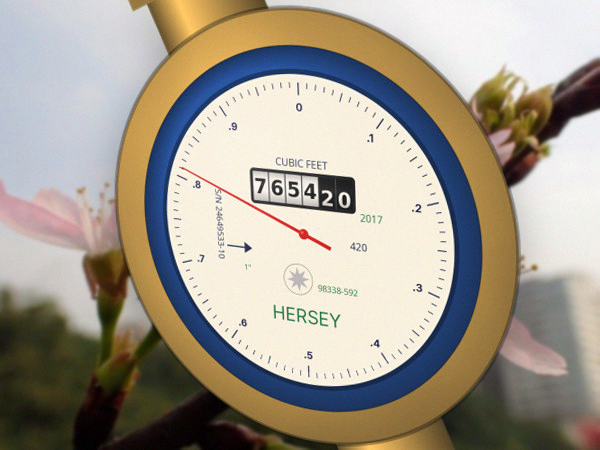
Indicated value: 765419.81 ft³
